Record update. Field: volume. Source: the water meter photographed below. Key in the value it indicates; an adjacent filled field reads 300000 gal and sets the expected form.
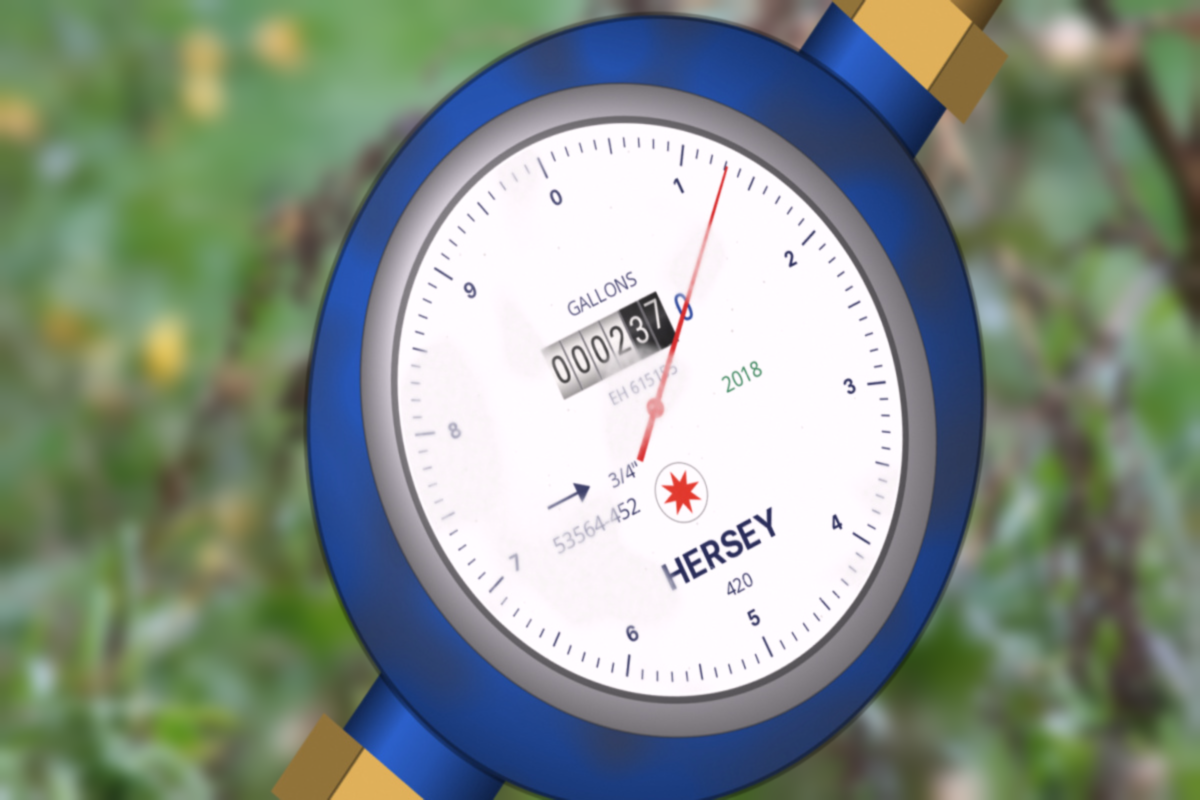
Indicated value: 2371.3 gal
